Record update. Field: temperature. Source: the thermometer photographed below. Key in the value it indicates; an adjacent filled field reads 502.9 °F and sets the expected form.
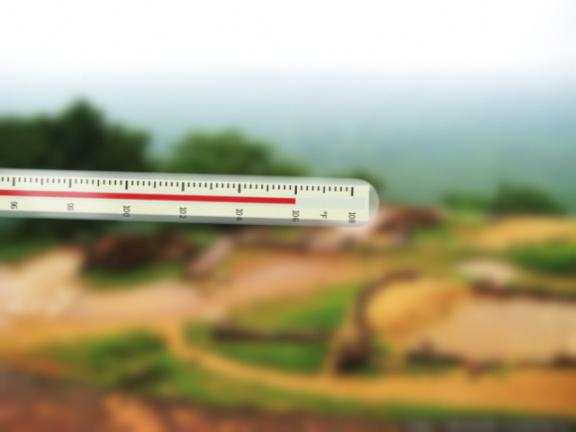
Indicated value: 106 °F
